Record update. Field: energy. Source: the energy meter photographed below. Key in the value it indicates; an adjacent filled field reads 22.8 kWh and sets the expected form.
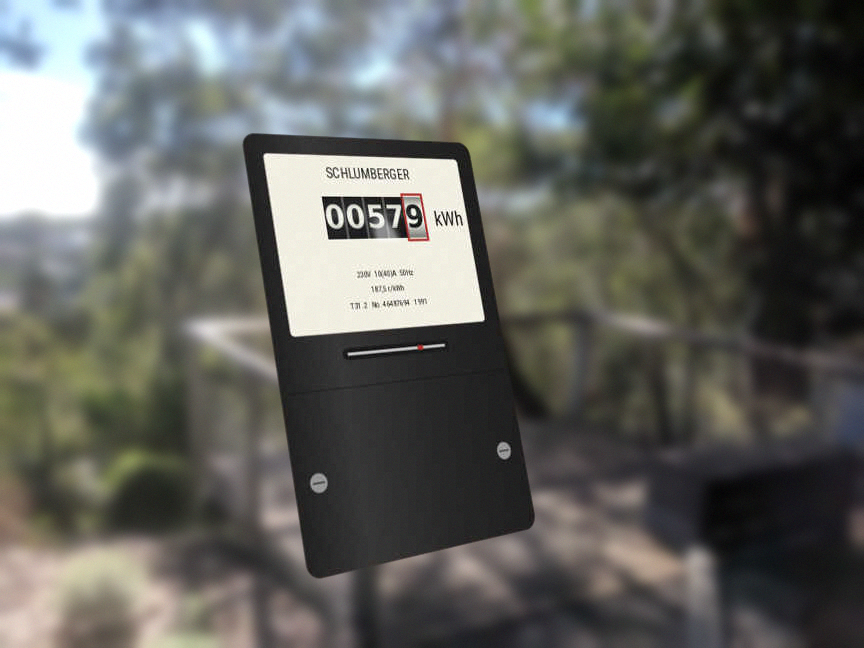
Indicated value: 57.9 kWh
